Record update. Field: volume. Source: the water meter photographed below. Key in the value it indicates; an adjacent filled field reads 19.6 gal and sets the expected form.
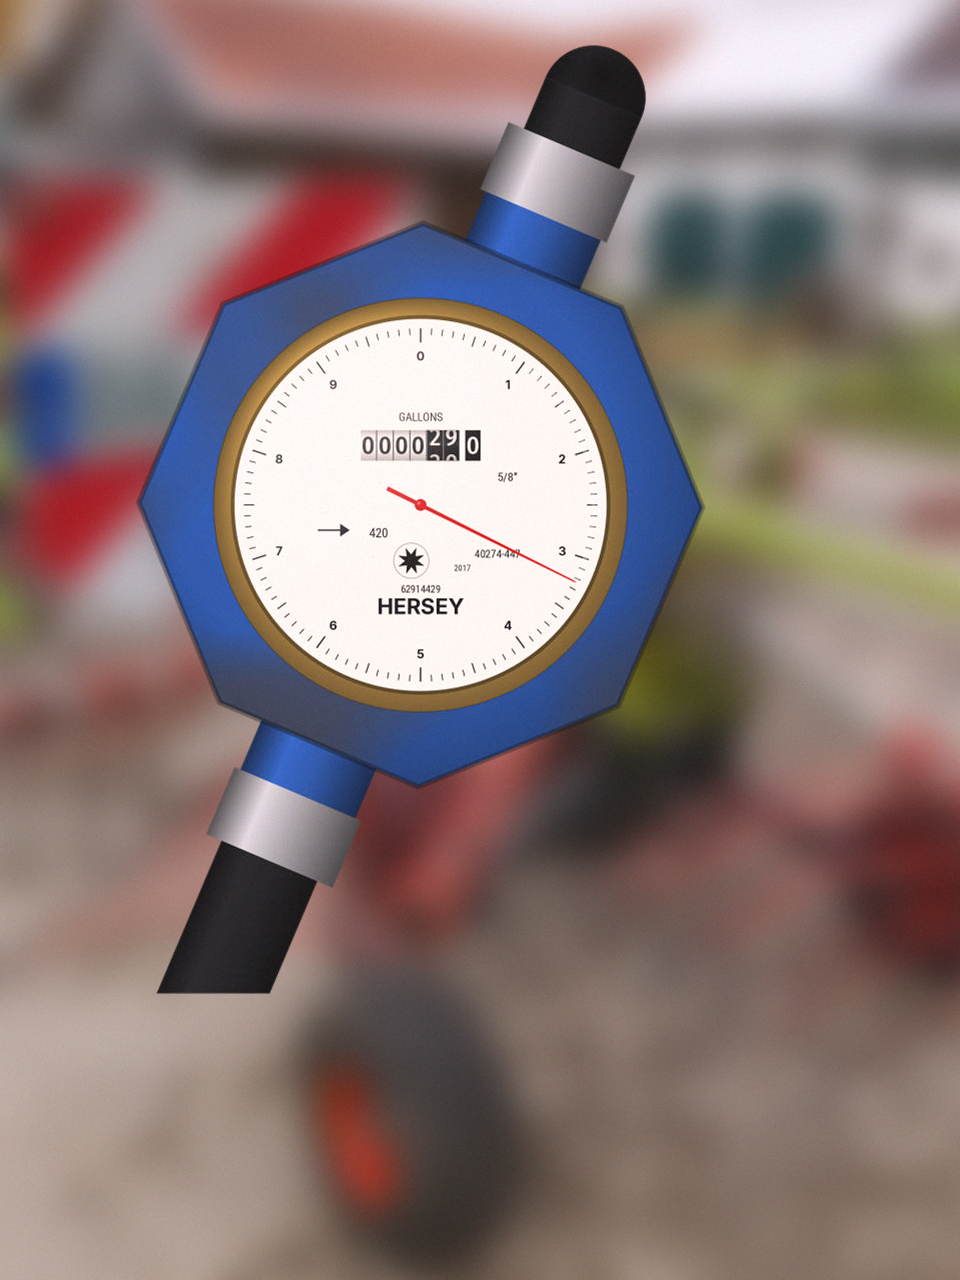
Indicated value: 293.2 gal
